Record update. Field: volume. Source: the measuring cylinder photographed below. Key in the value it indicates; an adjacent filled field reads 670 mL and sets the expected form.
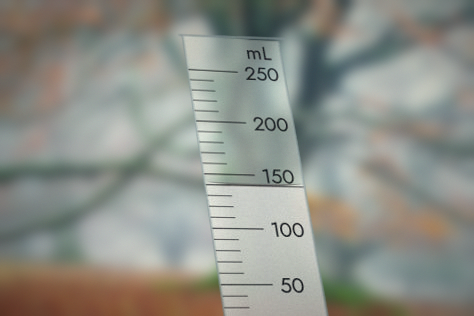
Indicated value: 140 mL
